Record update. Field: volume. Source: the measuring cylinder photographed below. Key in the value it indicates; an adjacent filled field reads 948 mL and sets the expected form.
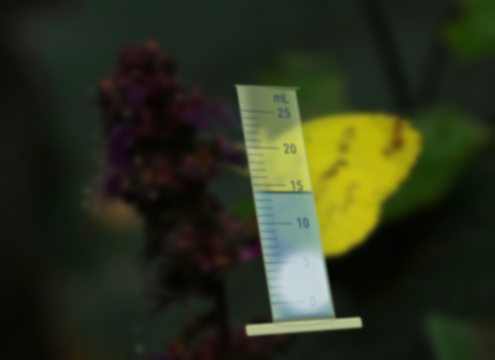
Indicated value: 14 mL
